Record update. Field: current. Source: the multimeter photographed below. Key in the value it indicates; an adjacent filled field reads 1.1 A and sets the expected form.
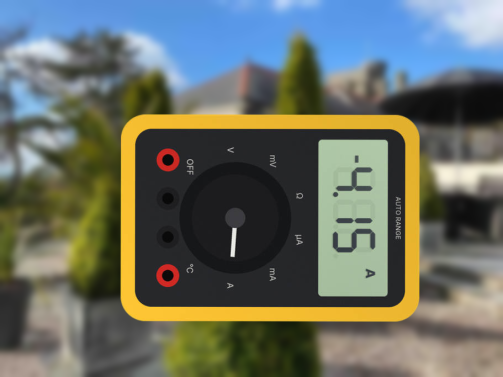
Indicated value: -4.15 A
